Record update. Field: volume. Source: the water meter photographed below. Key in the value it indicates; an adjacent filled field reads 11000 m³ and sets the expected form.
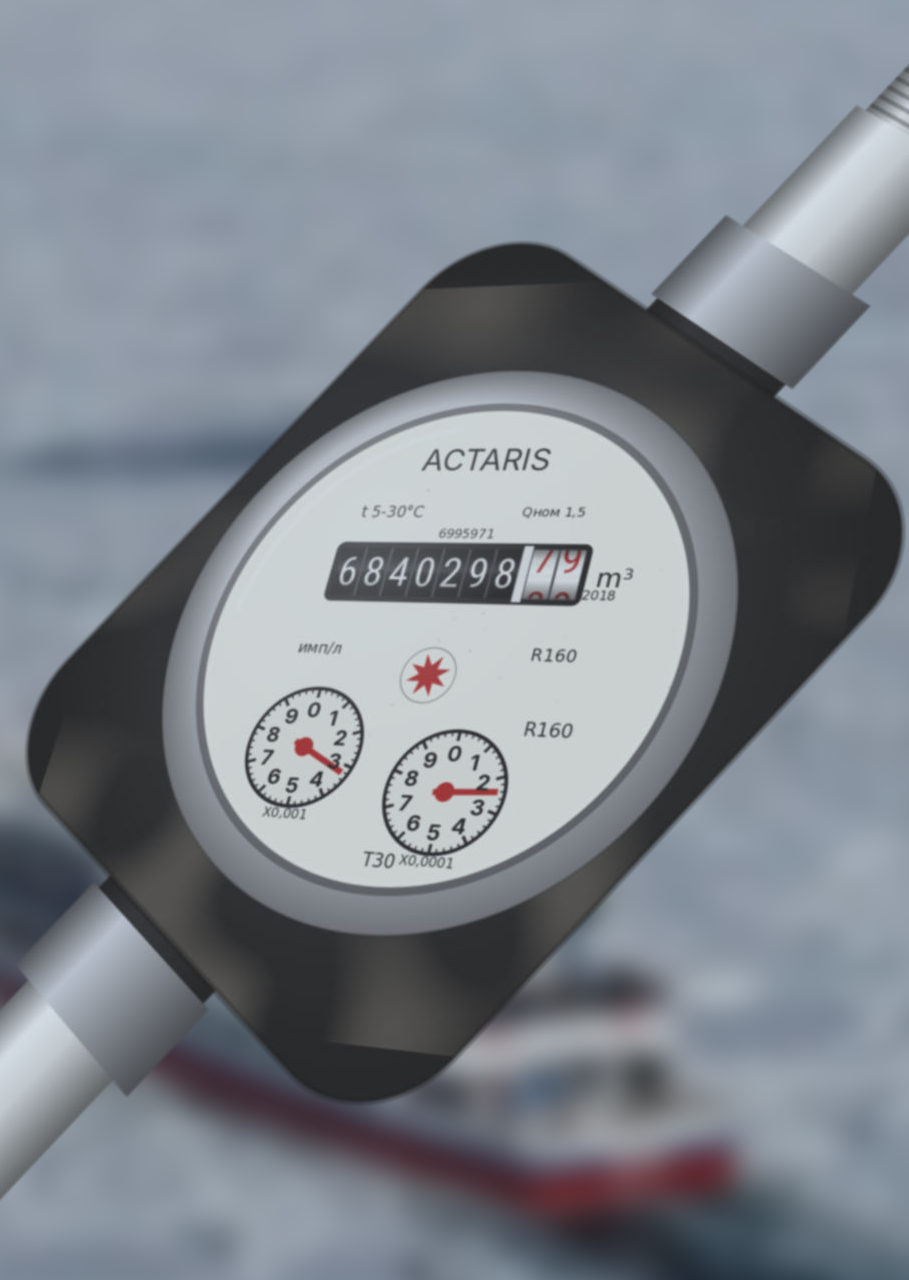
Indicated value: 6840298.7932 m³
